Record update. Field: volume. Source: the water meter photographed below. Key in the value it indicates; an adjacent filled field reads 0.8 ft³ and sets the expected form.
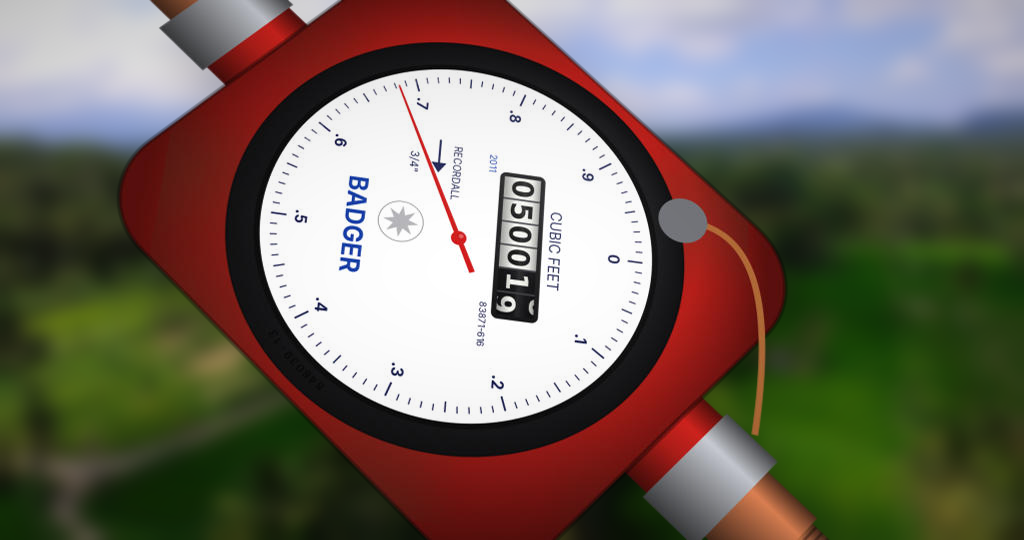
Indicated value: 50018.68 ft³
